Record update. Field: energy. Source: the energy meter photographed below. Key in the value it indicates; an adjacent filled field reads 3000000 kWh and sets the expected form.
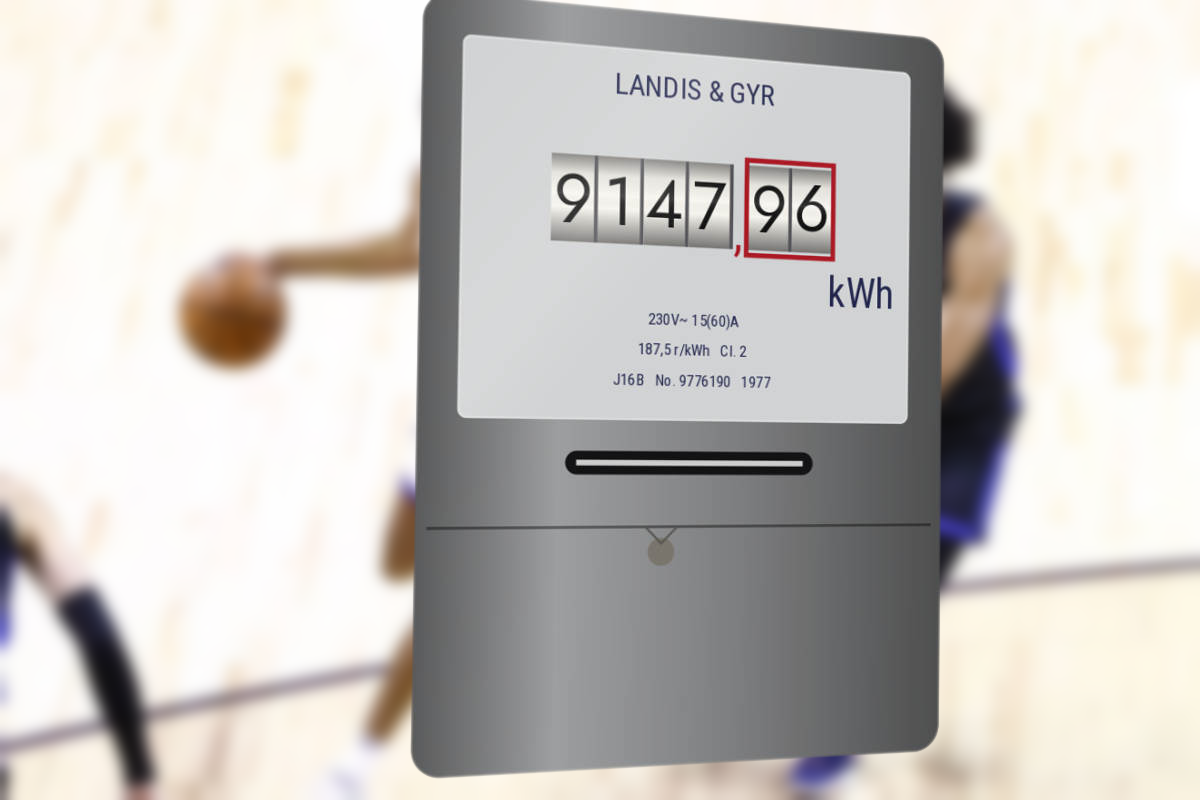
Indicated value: 9147.96 kWh
